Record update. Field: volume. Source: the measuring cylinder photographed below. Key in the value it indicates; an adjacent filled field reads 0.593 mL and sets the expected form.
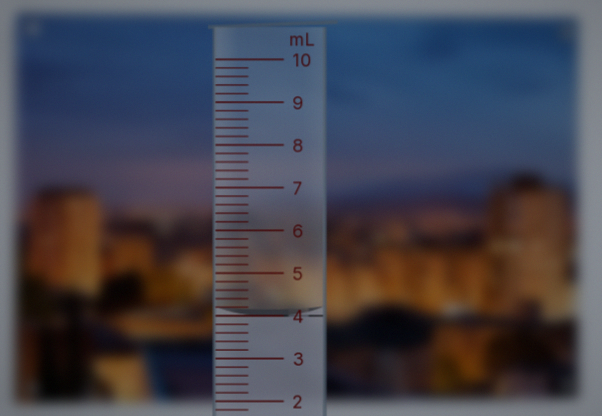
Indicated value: 4 mL
